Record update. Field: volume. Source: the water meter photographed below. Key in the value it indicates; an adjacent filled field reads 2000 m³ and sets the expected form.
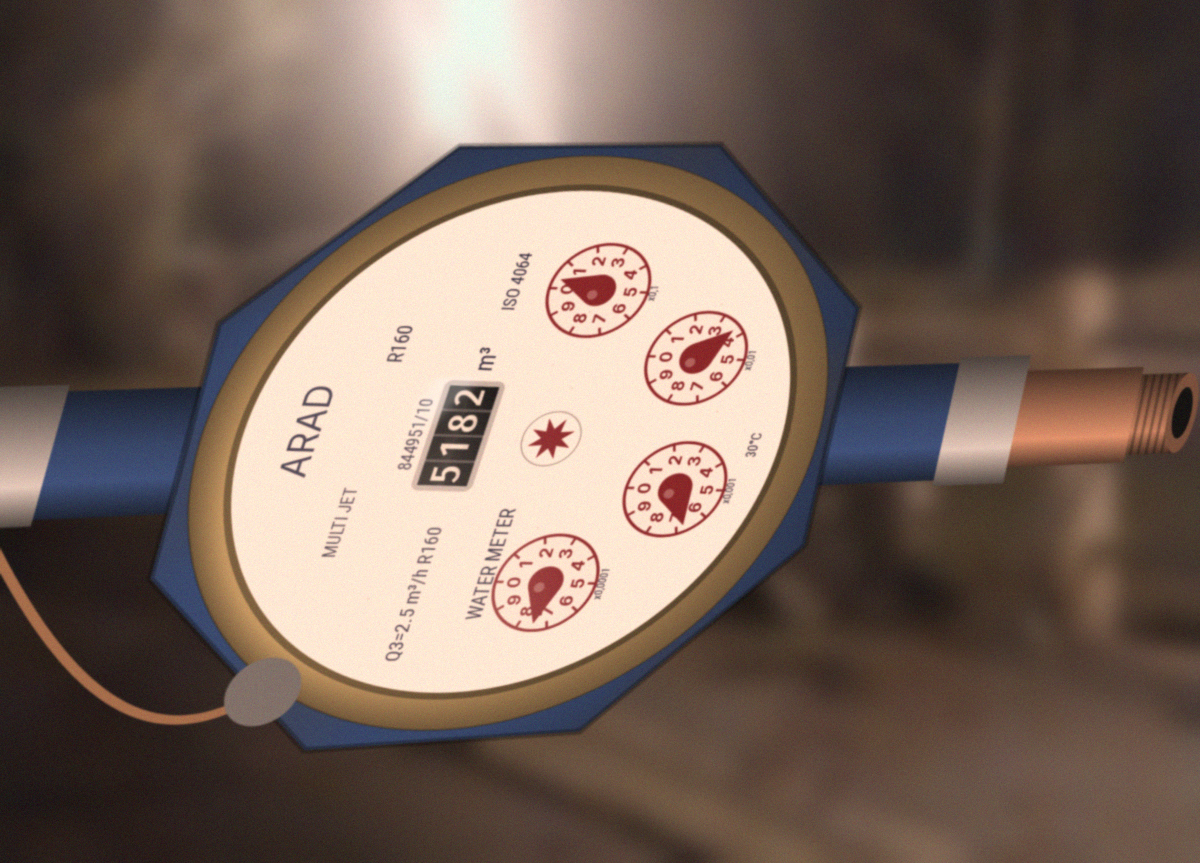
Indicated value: 5182.0367 m³
